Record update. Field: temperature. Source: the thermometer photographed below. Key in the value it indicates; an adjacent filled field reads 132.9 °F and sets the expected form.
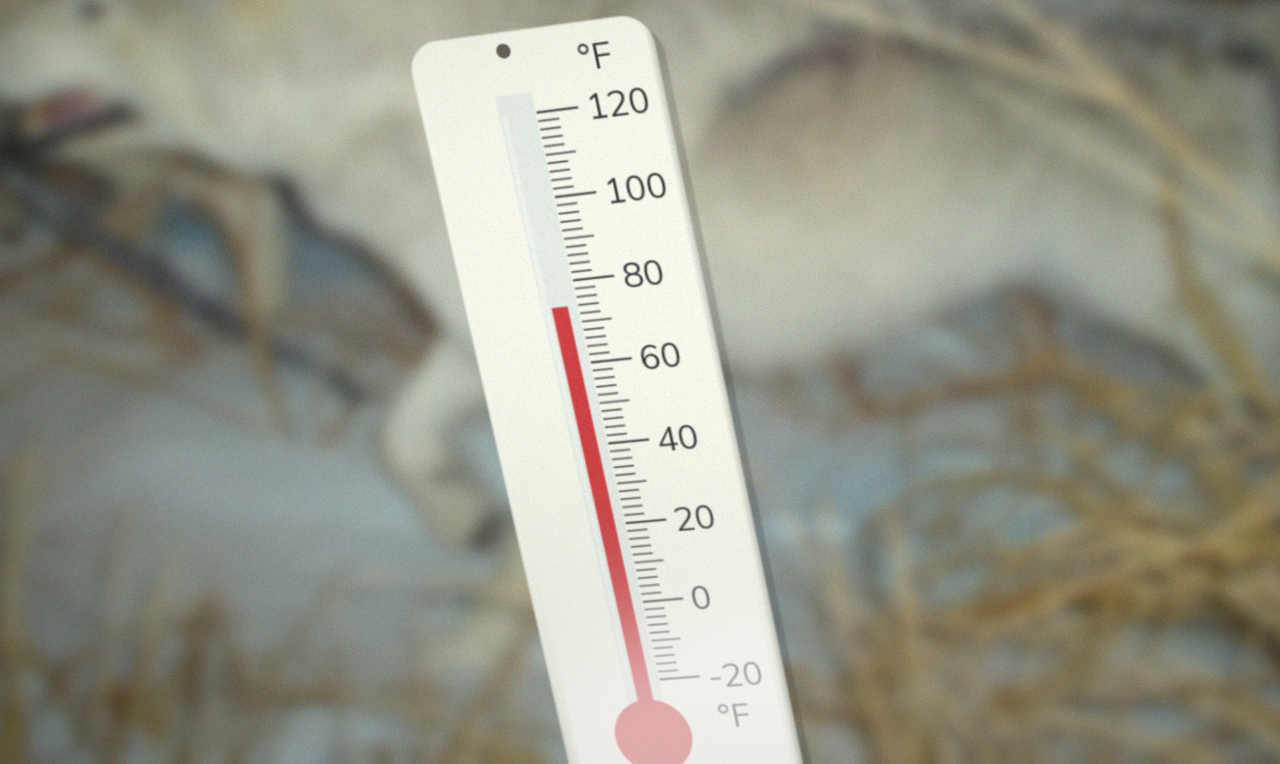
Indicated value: 74 °F
